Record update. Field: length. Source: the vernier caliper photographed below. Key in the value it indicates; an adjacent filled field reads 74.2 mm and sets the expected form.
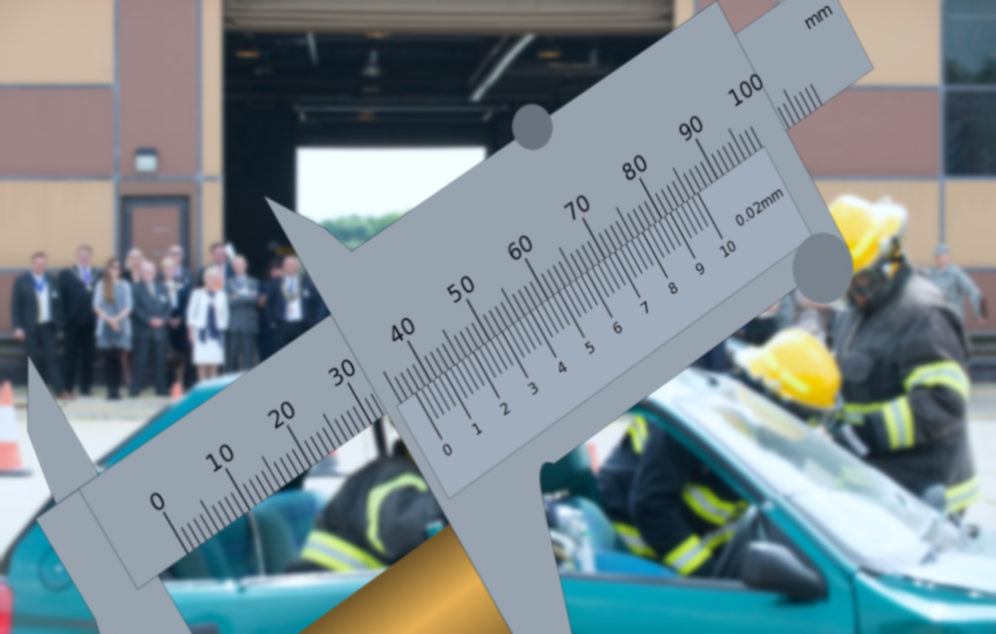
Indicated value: 37.4 mm
